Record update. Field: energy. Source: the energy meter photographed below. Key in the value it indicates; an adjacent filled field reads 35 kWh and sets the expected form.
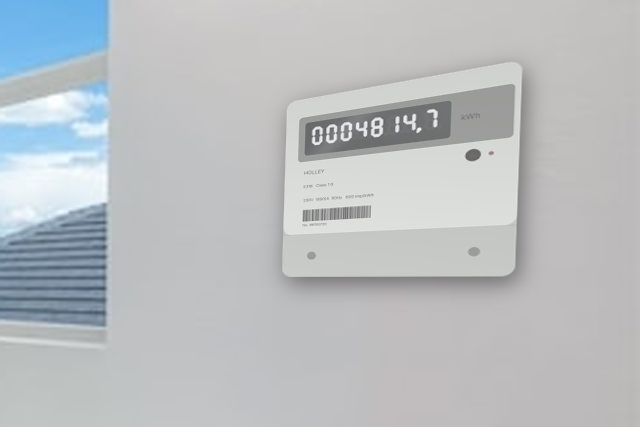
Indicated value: 4814.7 kWh
